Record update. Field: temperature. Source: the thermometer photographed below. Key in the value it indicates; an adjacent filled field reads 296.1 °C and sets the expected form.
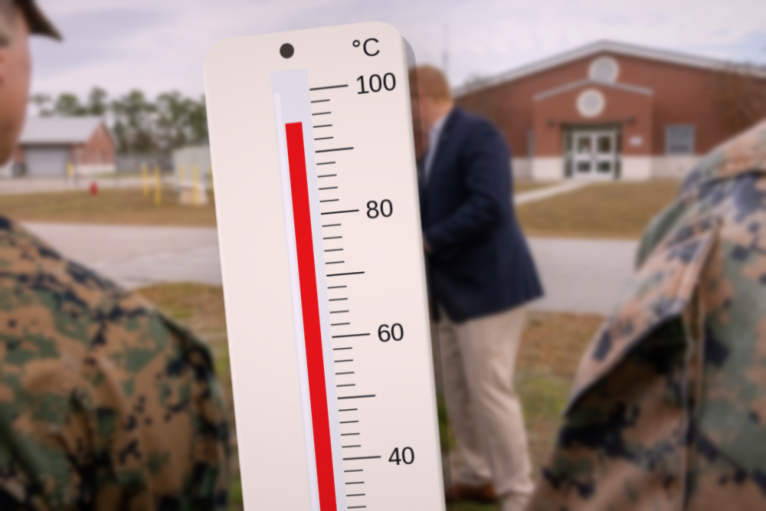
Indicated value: 95 °C
